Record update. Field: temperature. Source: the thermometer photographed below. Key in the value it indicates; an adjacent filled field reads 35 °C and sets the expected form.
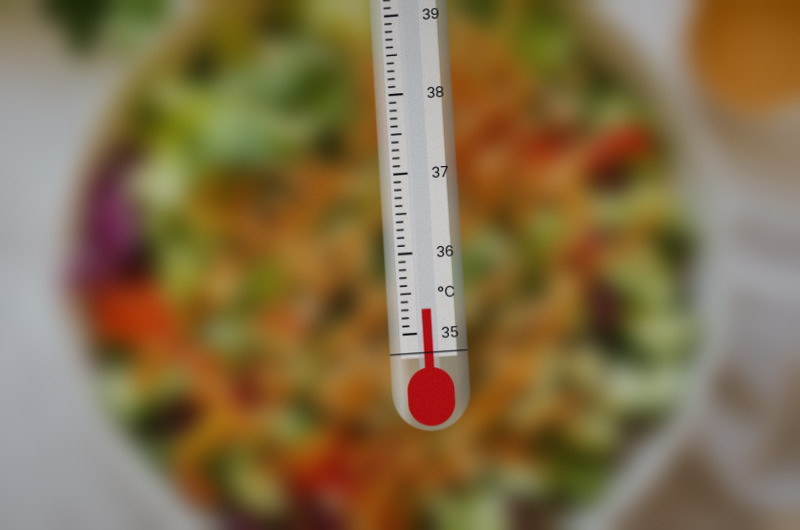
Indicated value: 35.3 °C
